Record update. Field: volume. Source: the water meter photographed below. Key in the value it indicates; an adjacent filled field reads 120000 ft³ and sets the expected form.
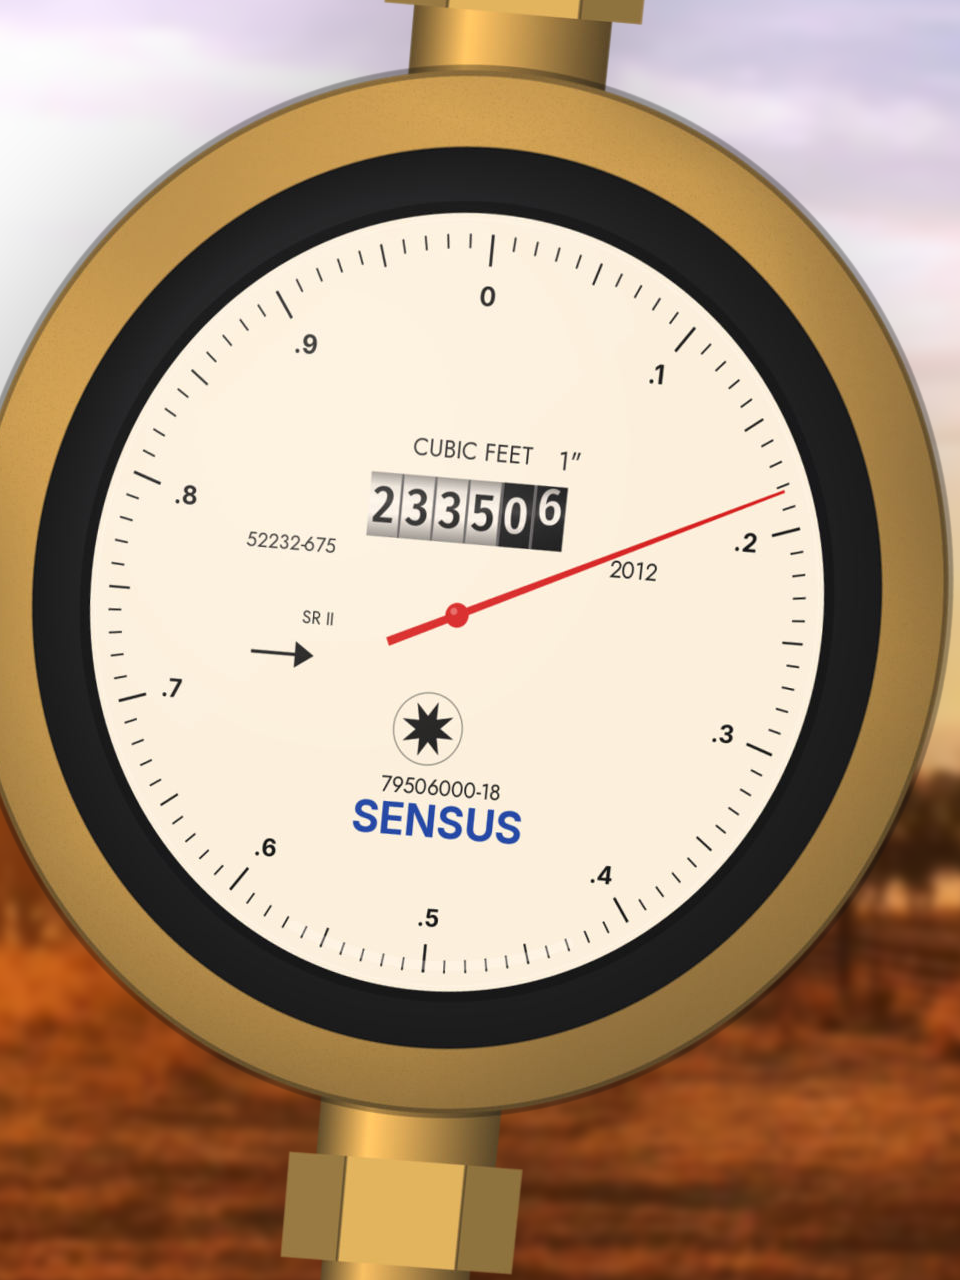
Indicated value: 233506.18 ft³
